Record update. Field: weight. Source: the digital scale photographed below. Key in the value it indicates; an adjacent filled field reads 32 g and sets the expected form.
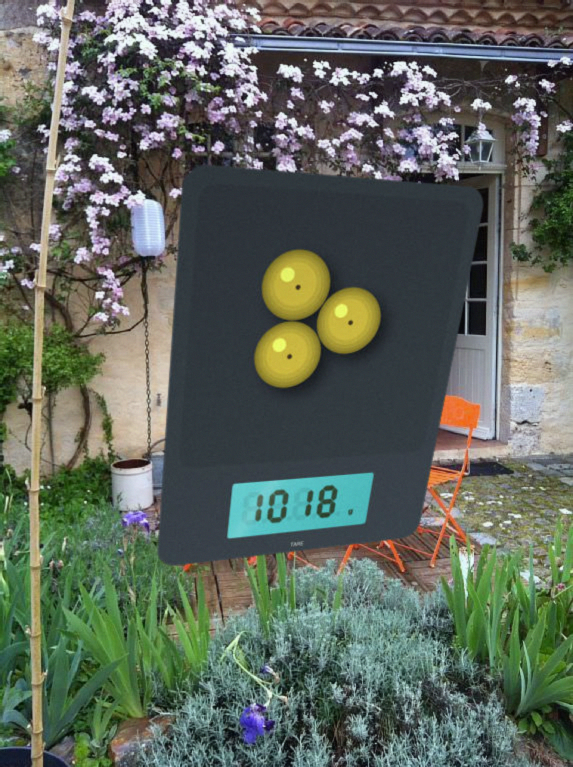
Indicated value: 1018 g
